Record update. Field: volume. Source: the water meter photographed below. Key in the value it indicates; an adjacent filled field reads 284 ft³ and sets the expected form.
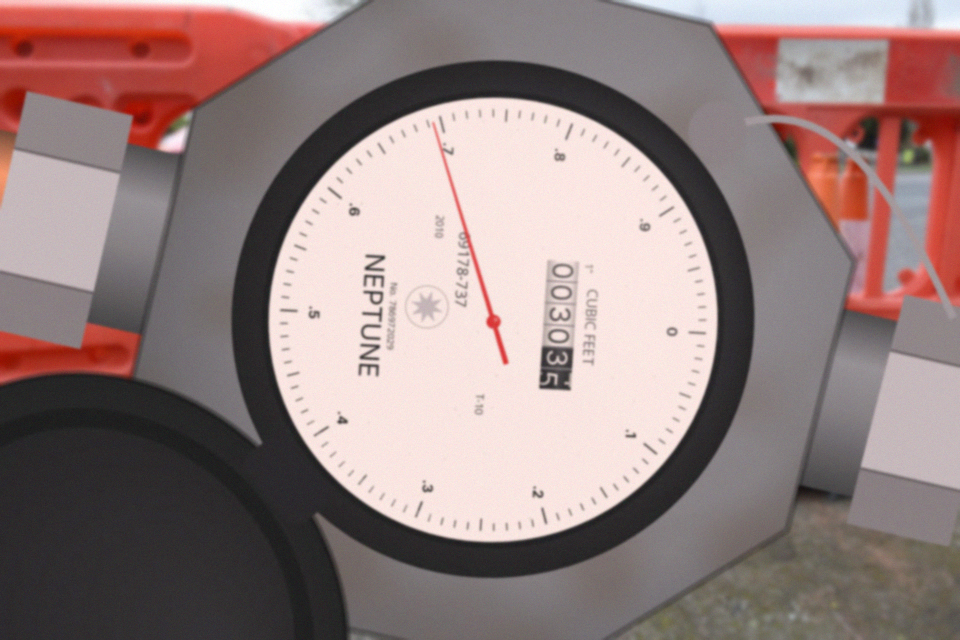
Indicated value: 3034.69 ft³
